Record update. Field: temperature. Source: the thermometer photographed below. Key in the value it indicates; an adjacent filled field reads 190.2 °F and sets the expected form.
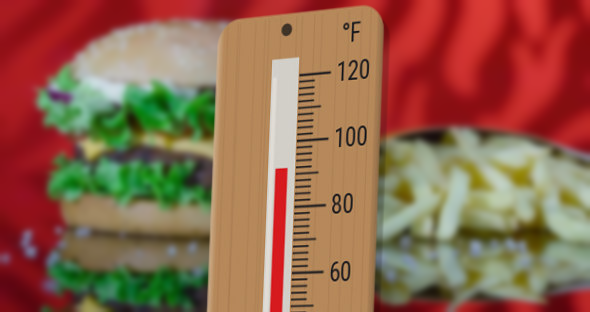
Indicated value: 92 °F
